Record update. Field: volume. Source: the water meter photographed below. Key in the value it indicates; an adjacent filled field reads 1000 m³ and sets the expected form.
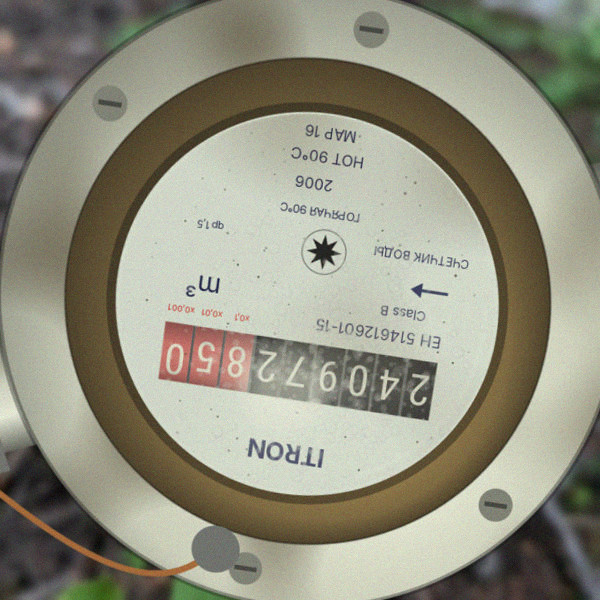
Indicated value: 240972.850 m³
